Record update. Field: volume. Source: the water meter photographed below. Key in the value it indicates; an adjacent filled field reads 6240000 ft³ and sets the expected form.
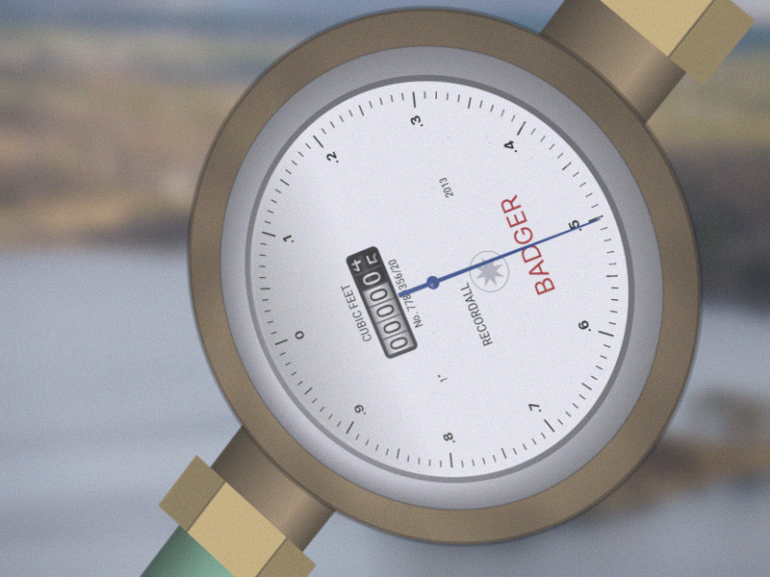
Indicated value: 4.50 ft³
